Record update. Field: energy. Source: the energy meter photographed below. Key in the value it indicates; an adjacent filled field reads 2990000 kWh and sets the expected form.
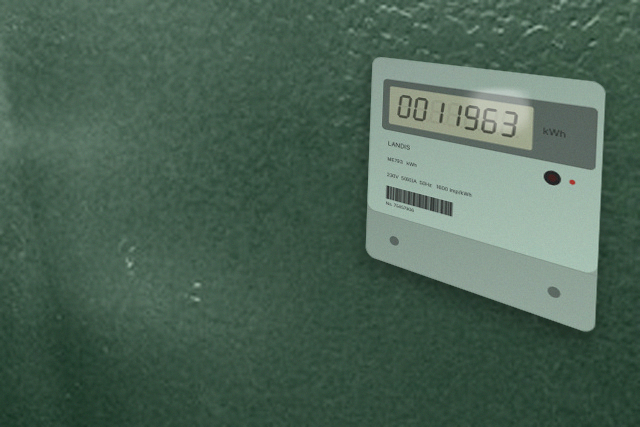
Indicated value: 11963 kWh
